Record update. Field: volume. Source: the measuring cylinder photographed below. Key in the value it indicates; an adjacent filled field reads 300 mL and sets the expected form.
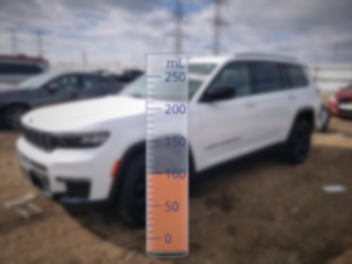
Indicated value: 100 mL
